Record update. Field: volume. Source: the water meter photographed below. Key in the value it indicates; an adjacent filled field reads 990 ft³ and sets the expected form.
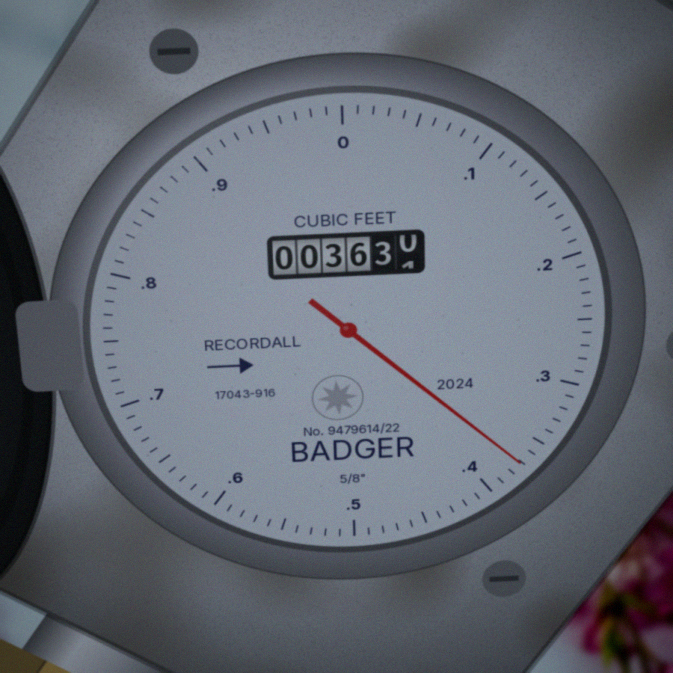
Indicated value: 3630.37 ft³
